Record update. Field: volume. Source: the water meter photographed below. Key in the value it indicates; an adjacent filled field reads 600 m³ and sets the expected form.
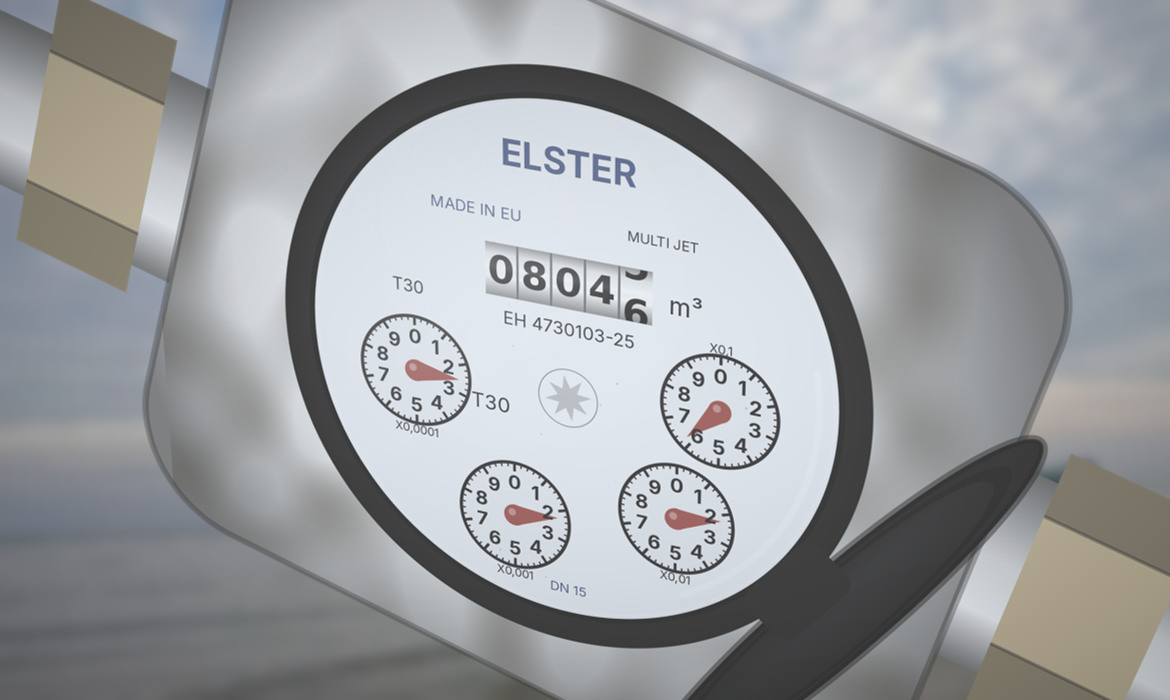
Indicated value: 8045.6222 m³
